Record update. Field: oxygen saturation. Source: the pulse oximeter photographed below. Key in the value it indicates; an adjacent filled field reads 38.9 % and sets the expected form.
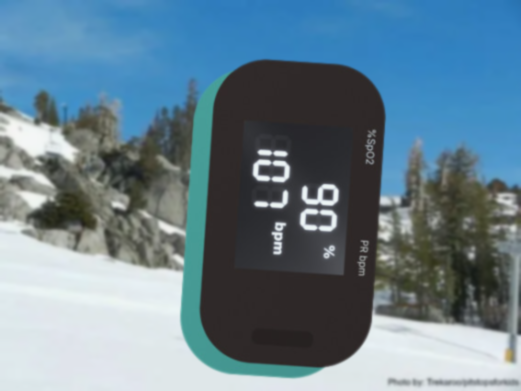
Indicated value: 90 %
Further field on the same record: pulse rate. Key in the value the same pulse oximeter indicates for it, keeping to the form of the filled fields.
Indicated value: 107 bpm
